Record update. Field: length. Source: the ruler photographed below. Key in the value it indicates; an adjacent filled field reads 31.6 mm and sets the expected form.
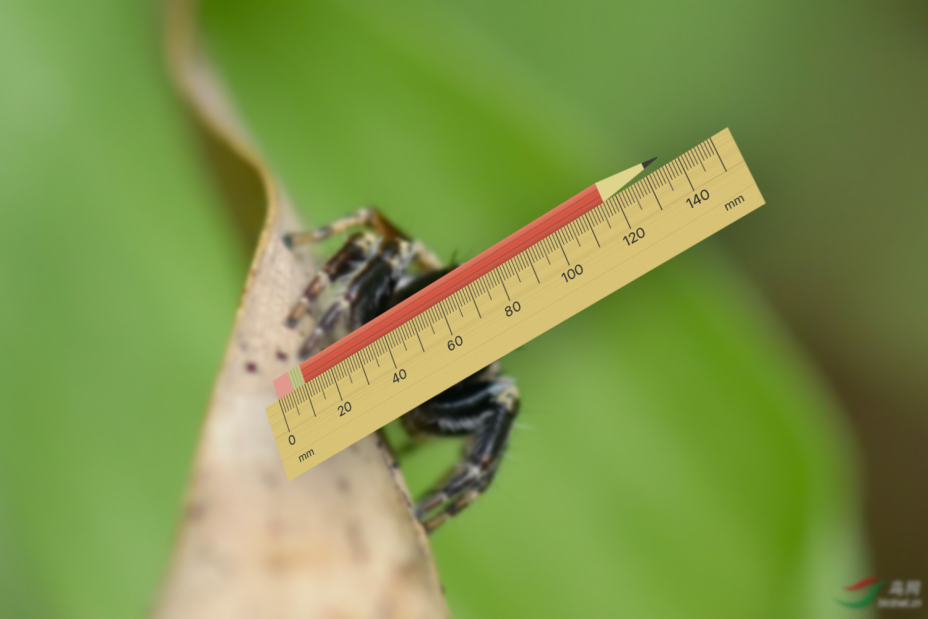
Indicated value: 135 mm
